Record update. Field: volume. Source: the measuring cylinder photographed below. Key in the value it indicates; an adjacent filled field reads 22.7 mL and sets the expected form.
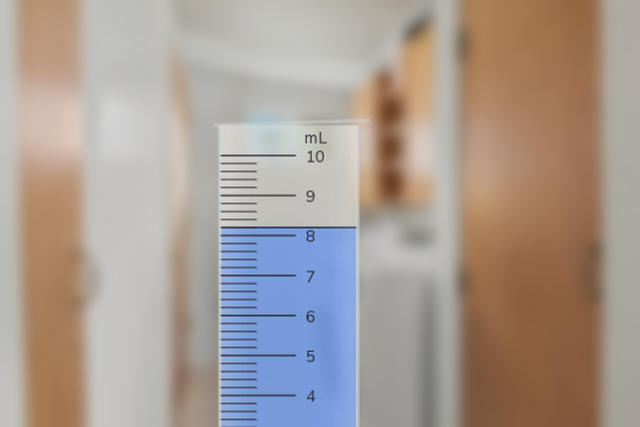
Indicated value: 8.2 mL
